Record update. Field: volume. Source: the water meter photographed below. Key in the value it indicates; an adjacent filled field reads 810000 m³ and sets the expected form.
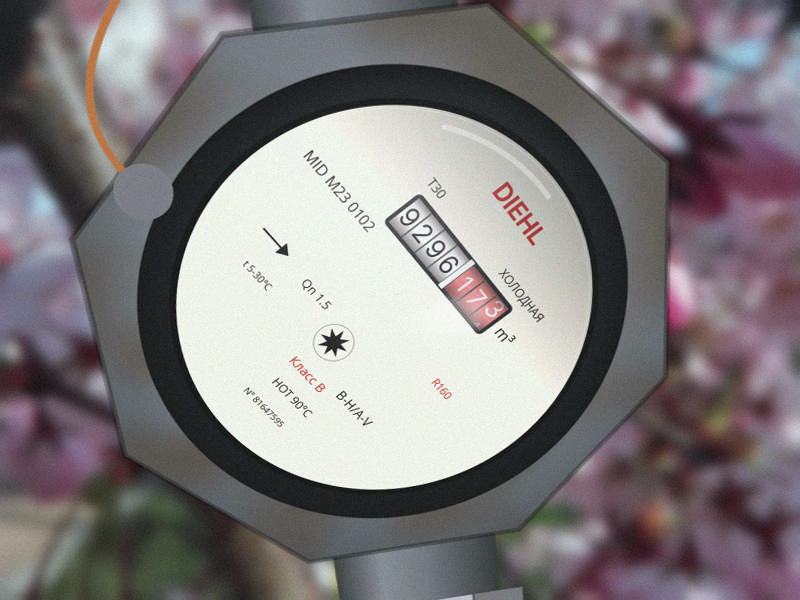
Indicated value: 9296.173 m³
